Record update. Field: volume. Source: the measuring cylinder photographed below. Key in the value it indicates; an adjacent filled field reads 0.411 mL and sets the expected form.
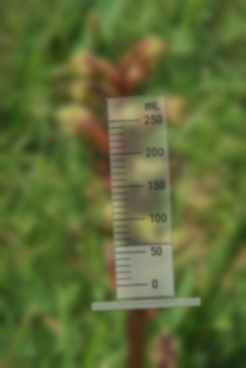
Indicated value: 60 mL
